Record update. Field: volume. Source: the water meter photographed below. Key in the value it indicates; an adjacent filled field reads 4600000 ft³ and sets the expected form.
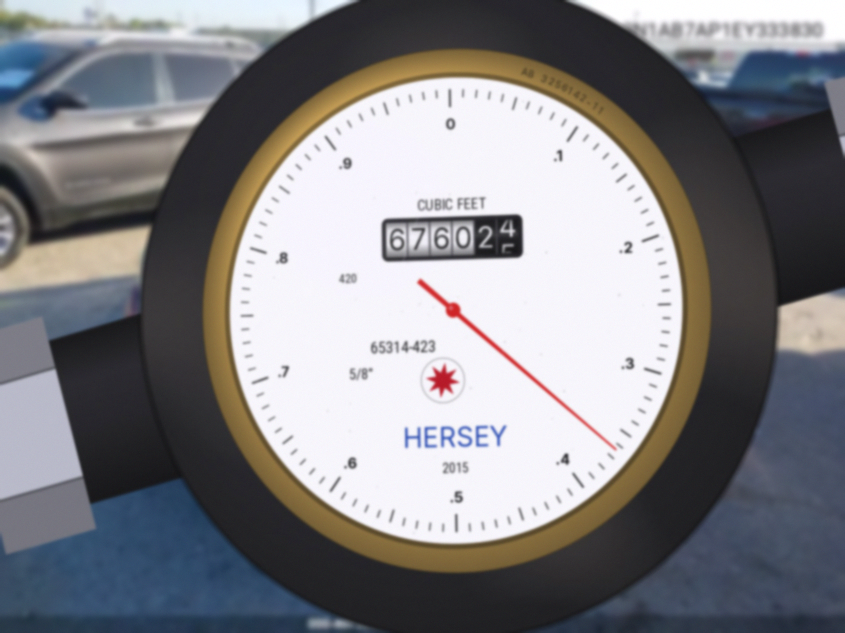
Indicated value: 676024.36 ft³
